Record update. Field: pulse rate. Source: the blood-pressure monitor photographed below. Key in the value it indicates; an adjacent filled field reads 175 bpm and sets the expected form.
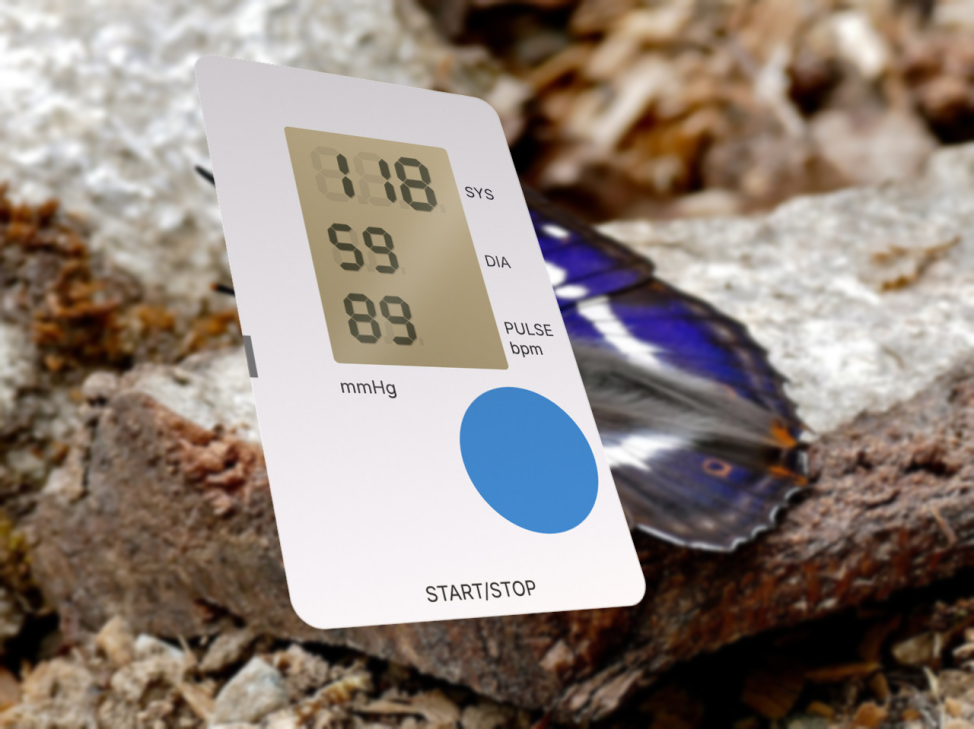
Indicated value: 89 bpm
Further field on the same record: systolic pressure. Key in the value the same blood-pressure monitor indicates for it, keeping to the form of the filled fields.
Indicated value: 118 mmHg
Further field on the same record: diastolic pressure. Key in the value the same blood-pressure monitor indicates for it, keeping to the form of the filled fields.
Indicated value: 59 mmHg
